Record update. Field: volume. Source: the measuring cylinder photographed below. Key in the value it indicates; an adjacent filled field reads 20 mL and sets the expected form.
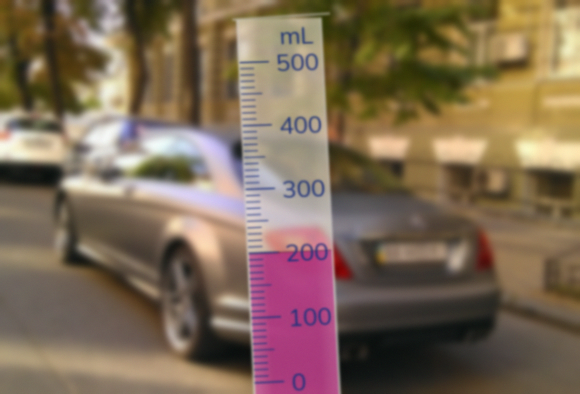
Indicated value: 200 mL
